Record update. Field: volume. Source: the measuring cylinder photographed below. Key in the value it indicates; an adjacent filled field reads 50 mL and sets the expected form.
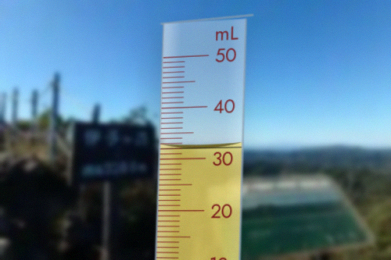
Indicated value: 32 mL
